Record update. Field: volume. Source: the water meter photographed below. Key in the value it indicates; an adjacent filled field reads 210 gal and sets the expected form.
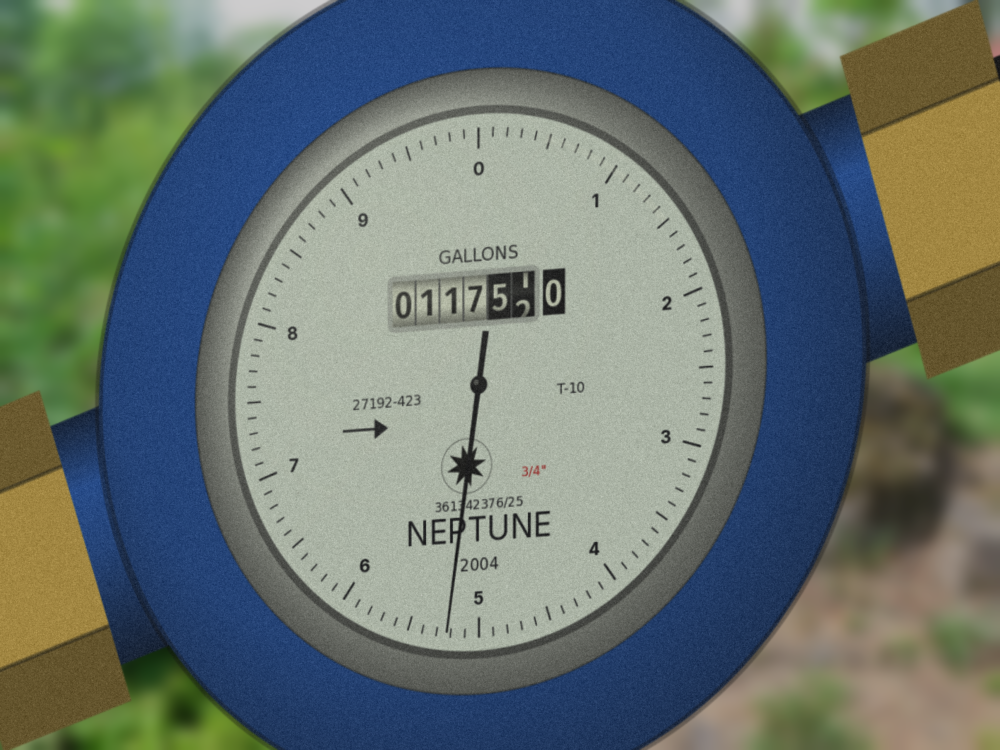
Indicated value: 117515.2 gal
